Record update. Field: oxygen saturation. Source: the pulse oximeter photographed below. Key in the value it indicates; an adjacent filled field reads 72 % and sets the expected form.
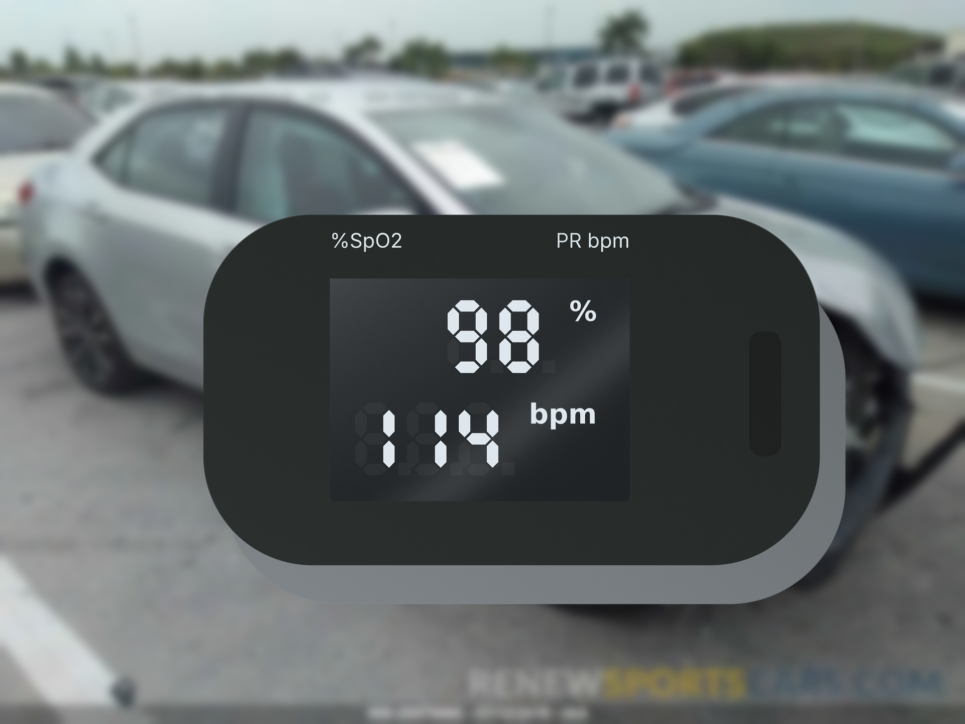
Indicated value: 98 %
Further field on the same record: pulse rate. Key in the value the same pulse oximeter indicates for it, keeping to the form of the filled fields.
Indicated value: 114 bpm
